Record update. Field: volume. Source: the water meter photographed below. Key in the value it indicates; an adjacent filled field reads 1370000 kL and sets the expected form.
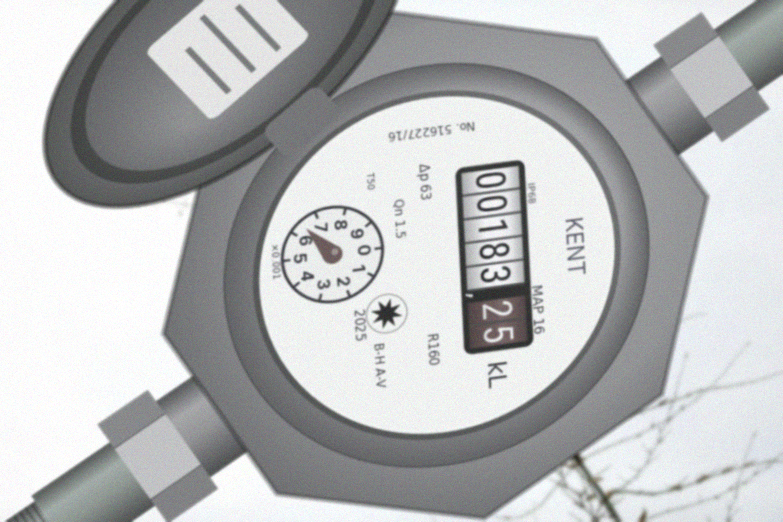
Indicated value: 183.256 kL
